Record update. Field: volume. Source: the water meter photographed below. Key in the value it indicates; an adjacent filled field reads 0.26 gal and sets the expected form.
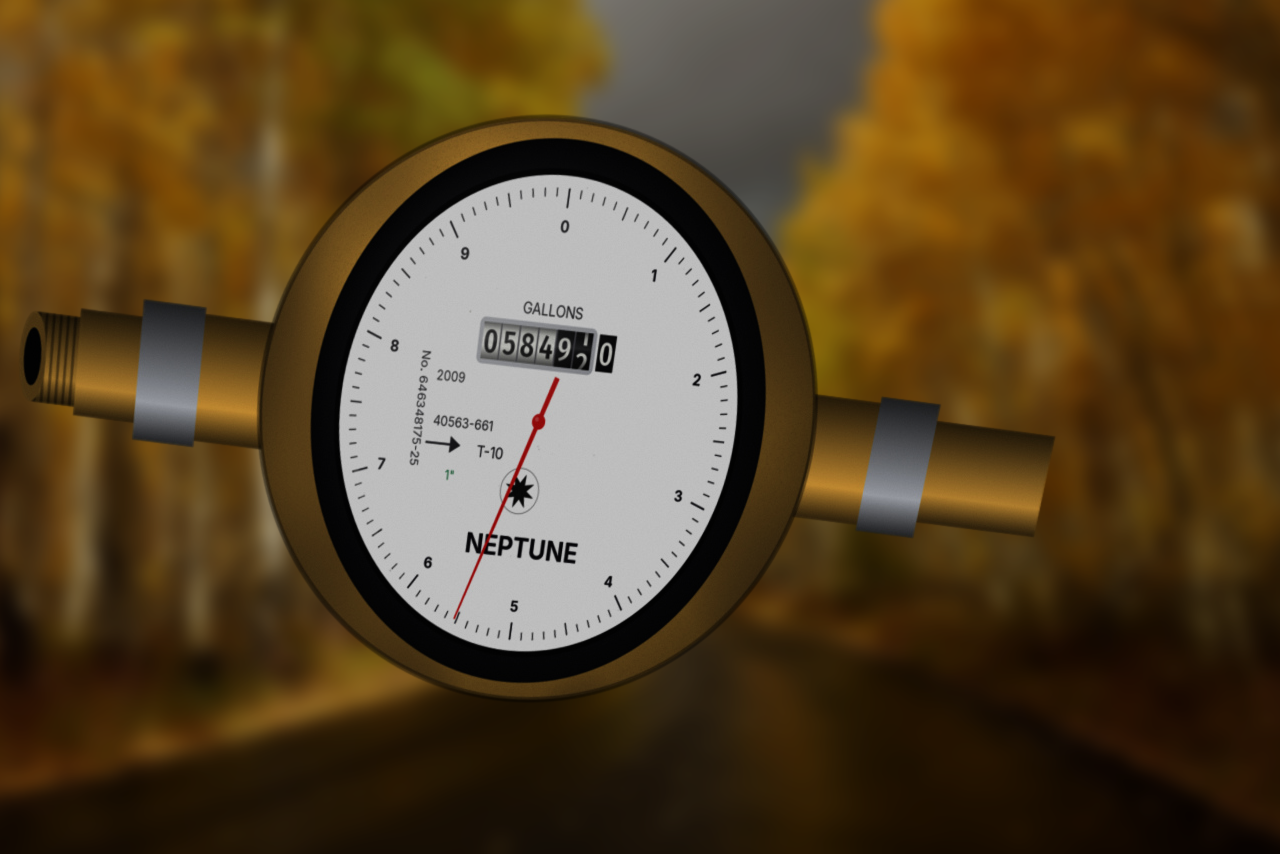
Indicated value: 584915.5 gal
